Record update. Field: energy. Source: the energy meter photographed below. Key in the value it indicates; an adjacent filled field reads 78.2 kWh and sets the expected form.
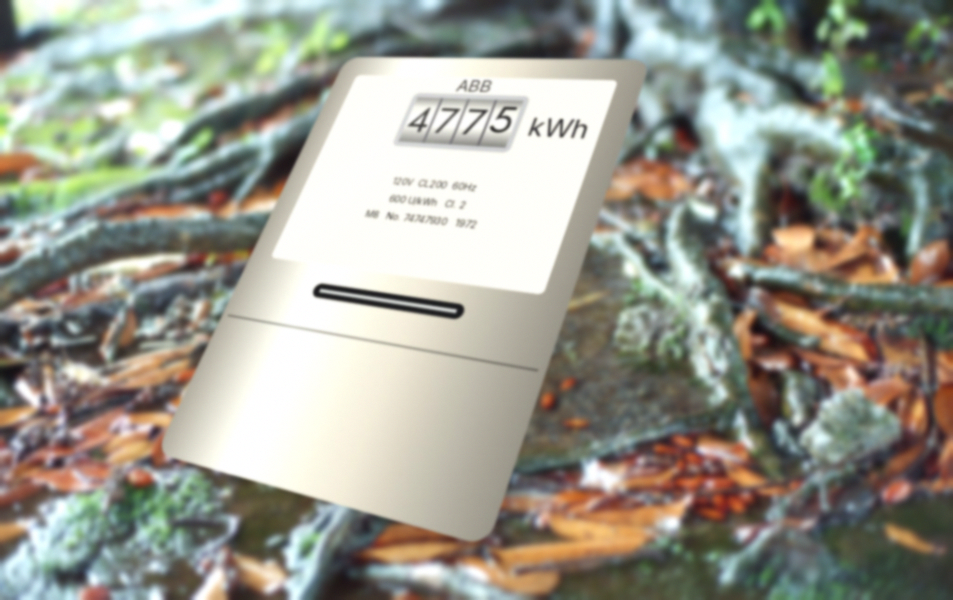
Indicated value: 4775 kWh
